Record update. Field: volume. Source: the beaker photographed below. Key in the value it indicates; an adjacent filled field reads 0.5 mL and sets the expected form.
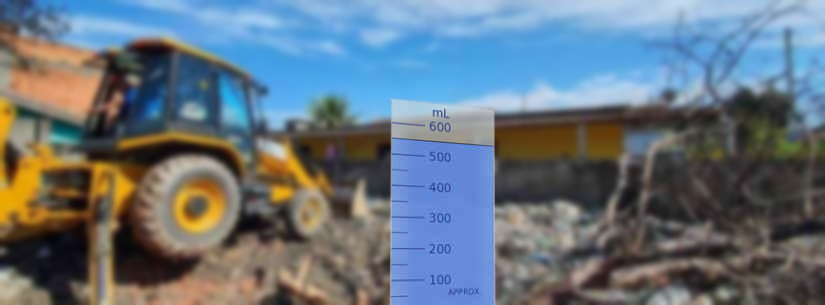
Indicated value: 550 mL
